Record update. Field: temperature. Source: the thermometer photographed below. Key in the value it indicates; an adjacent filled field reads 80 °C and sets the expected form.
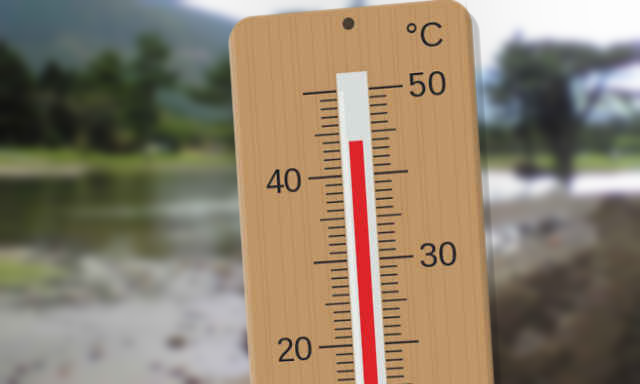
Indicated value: 44 °C
